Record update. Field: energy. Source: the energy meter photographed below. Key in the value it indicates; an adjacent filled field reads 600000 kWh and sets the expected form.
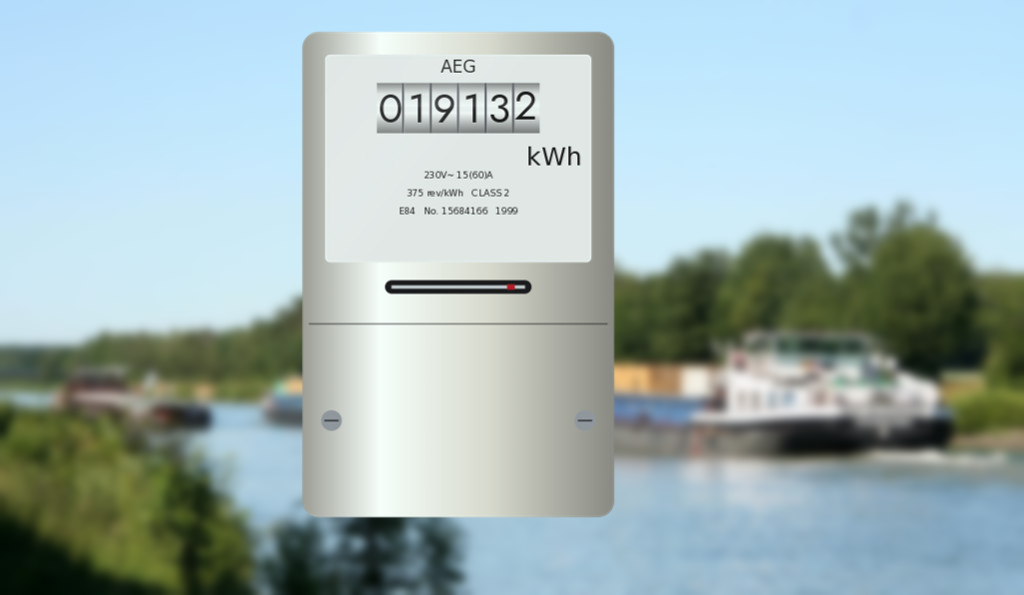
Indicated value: 19132 kWh
